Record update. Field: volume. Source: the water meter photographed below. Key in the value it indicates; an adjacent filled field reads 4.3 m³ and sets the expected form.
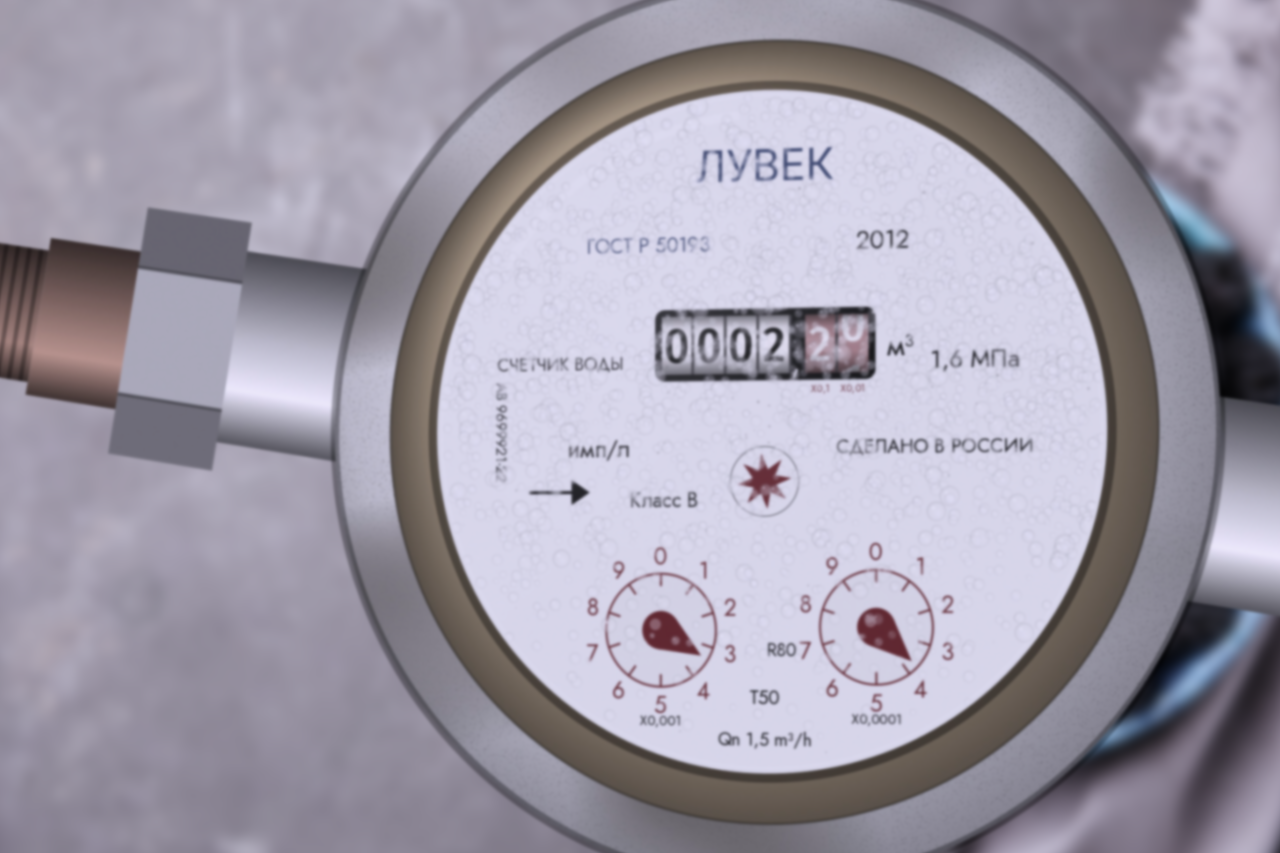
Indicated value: 2.2033 m³
